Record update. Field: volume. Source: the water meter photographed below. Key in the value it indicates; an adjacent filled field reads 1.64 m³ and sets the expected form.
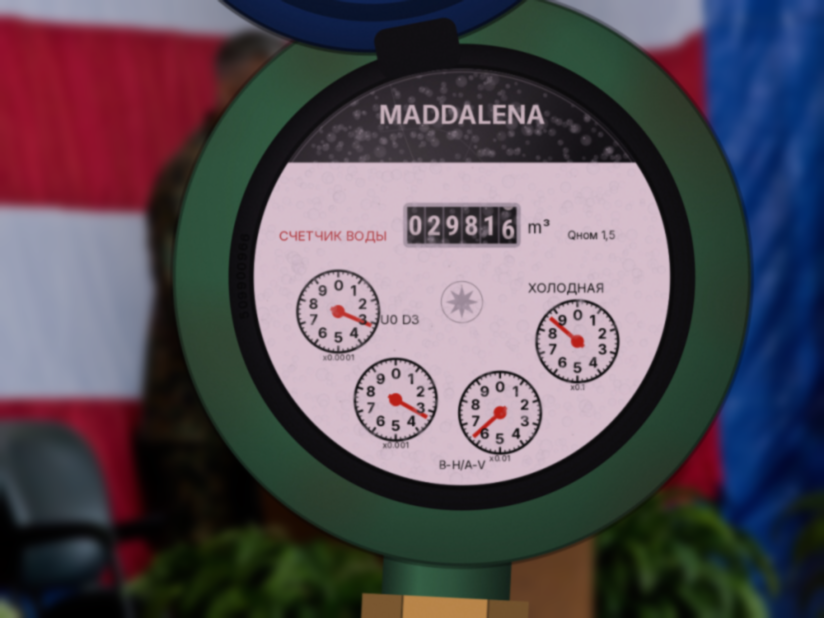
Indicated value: 29815.8633 m³
